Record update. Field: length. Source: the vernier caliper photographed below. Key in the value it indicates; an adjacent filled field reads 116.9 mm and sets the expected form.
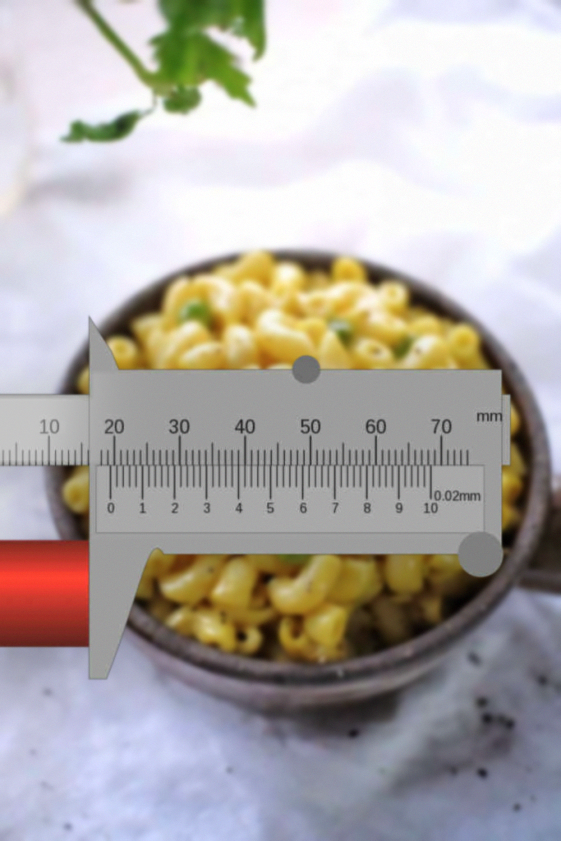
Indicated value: 19.4 mm
